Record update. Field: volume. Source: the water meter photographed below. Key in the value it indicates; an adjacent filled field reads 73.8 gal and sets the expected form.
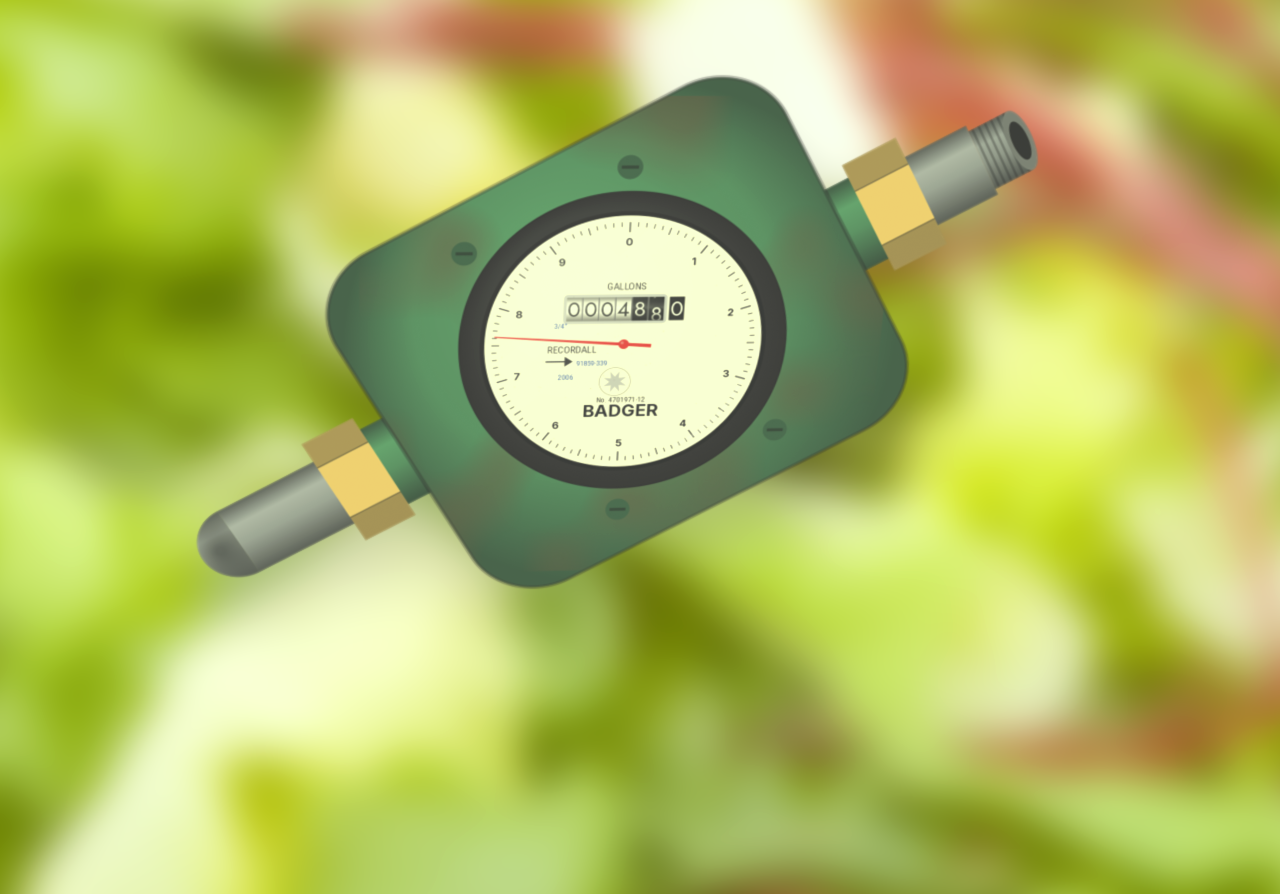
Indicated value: 4877.6 gal
